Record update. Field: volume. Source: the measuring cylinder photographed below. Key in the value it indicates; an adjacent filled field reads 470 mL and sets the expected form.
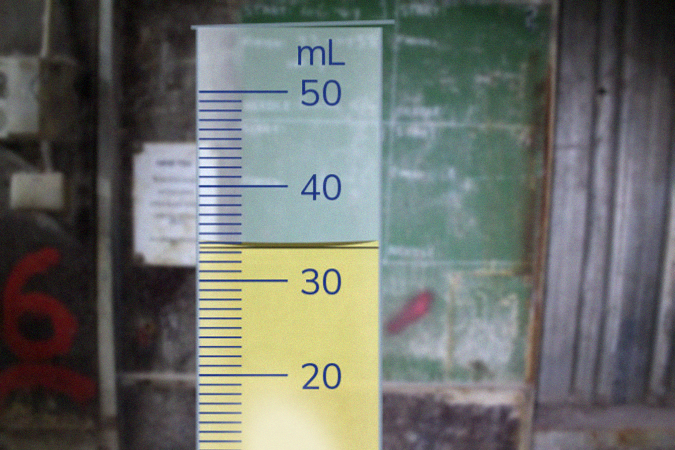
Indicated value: 33.5 mL
